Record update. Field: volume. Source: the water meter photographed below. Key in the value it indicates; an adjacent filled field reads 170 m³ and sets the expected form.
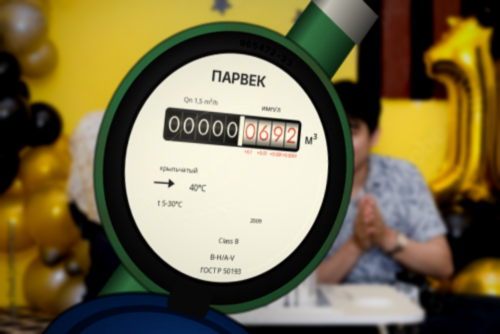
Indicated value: 0.0692 m³
